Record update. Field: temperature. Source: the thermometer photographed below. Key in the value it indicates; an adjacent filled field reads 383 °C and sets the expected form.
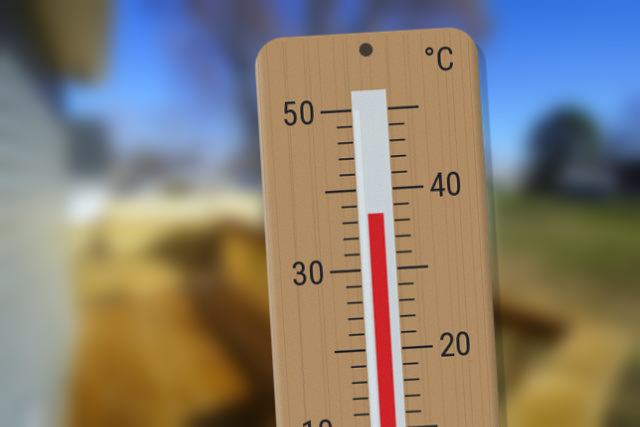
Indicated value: 37 °C
